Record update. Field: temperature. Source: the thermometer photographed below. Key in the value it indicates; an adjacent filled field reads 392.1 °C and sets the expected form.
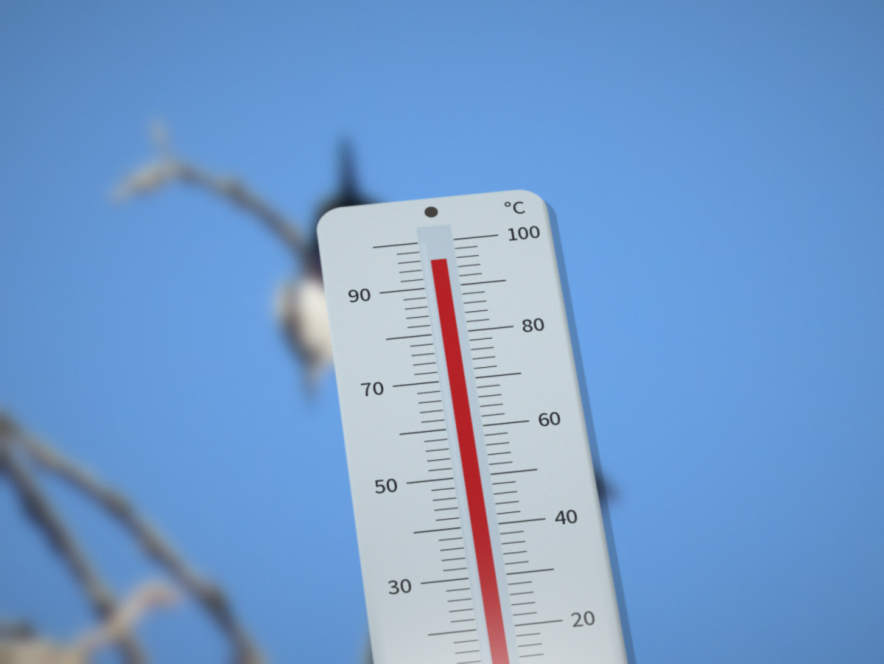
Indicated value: 96 °C
